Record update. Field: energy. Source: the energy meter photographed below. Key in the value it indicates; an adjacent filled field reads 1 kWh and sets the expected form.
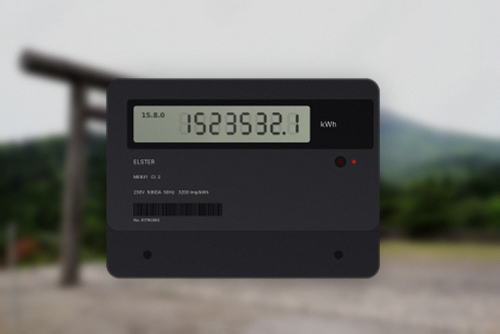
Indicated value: 1523532.1 kWh
